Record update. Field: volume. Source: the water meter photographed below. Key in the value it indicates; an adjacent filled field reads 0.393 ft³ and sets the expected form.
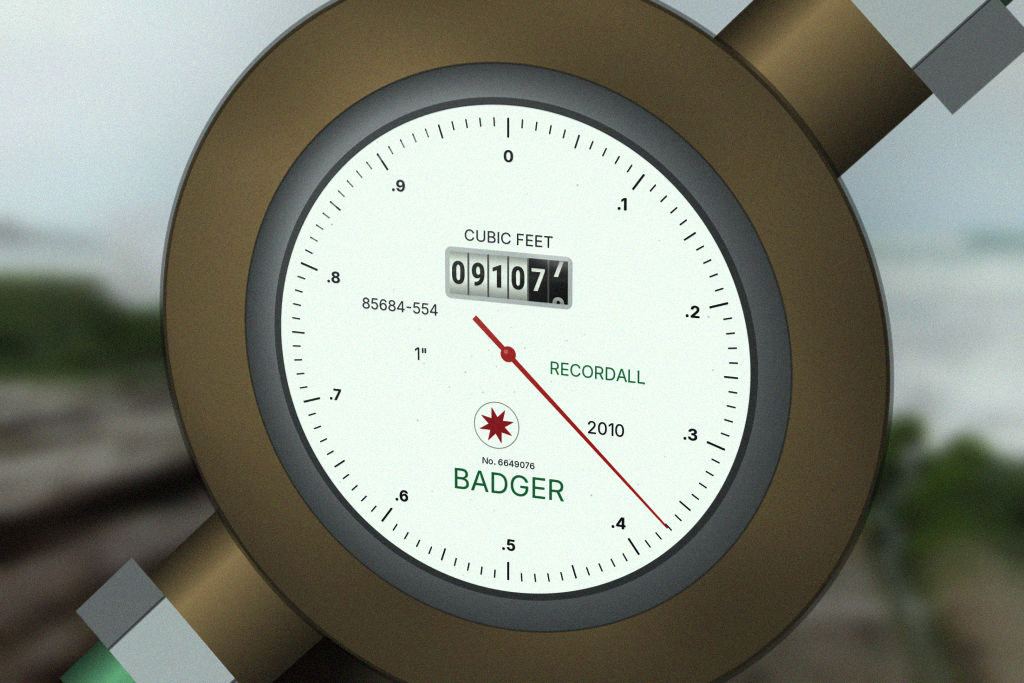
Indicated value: 91077.37 ft³
